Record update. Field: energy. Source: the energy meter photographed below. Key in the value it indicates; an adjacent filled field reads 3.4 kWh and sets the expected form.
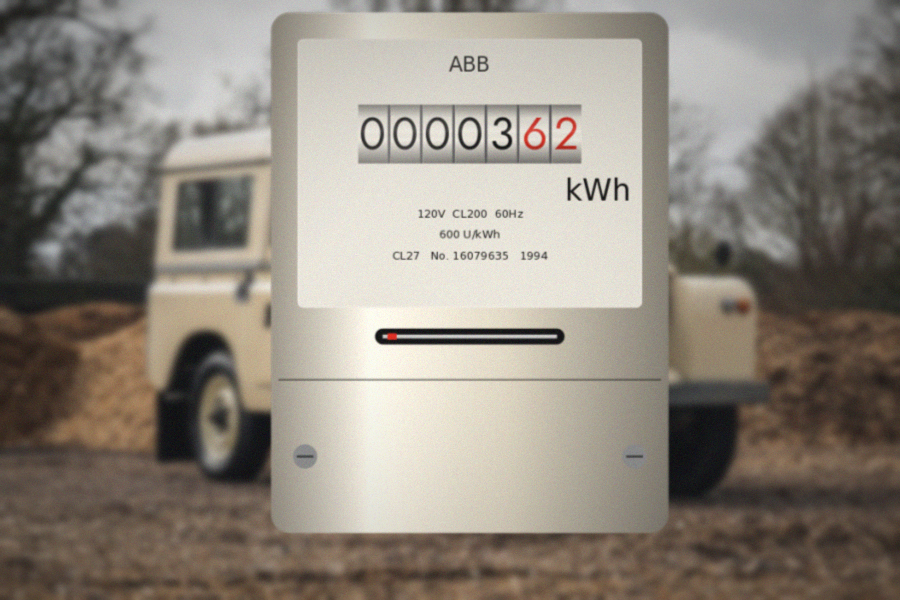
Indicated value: 3.62 kWh
